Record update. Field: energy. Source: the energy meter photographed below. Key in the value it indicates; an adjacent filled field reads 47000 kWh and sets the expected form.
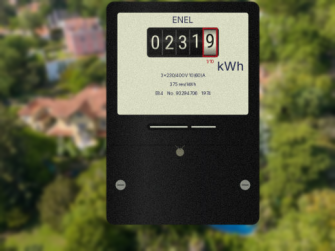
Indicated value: 231.9 kWh
